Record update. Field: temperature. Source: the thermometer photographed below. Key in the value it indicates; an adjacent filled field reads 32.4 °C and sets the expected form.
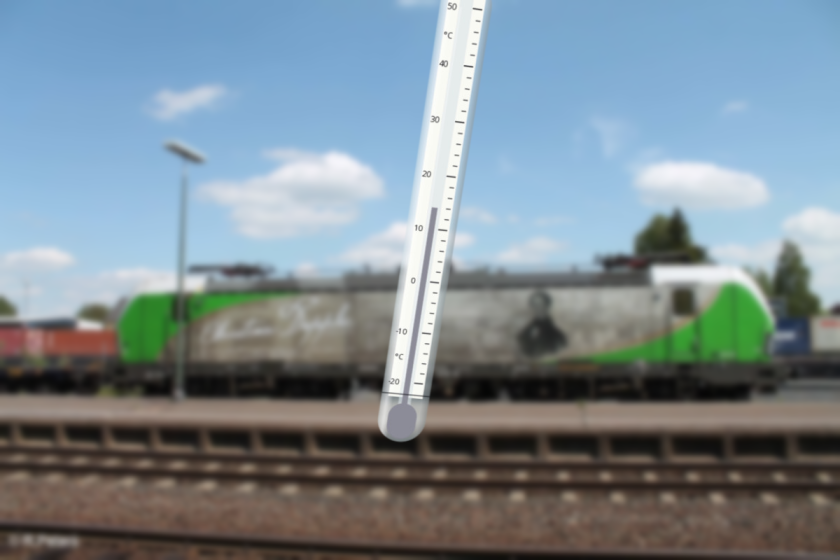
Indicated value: 14 °C
